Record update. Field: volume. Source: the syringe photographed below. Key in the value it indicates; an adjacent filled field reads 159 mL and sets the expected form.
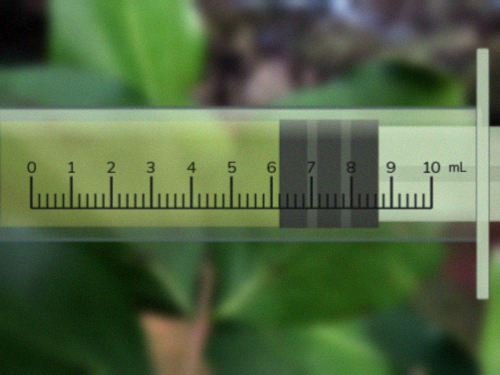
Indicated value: 6.2 mL
